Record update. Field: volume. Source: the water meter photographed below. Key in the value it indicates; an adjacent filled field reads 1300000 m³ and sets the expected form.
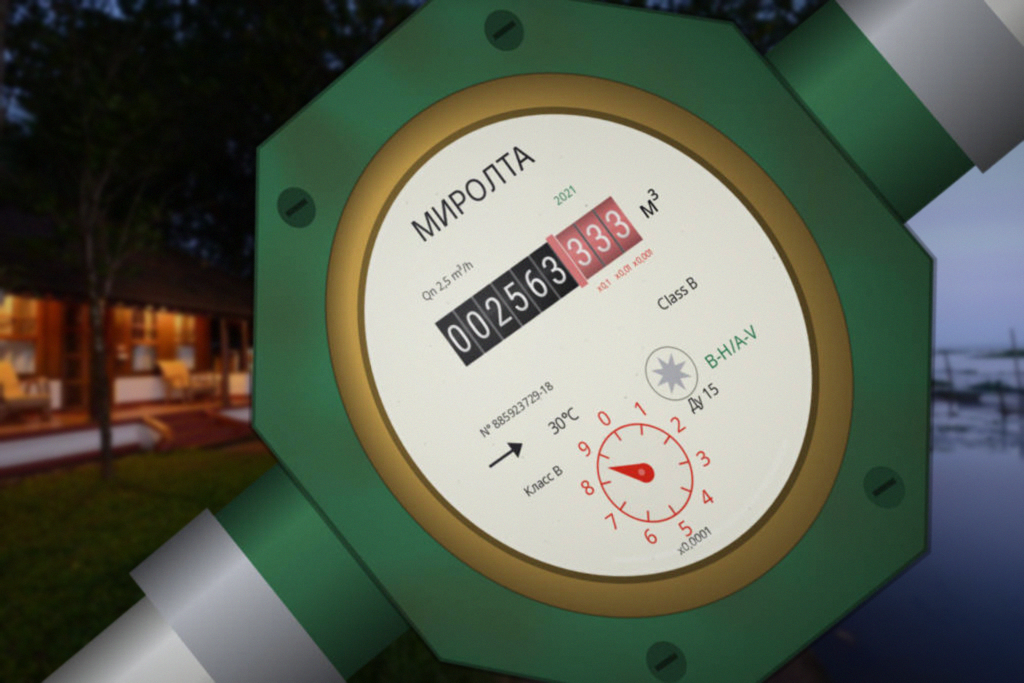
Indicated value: 2563.3338 m³
